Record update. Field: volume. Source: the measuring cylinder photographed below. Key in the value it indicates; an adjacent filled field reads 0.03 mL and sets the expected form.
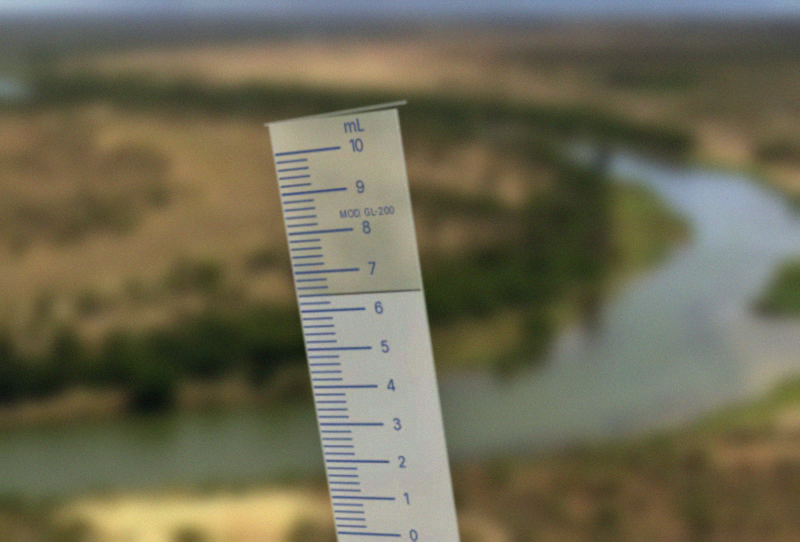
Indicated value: 6.4 mL
